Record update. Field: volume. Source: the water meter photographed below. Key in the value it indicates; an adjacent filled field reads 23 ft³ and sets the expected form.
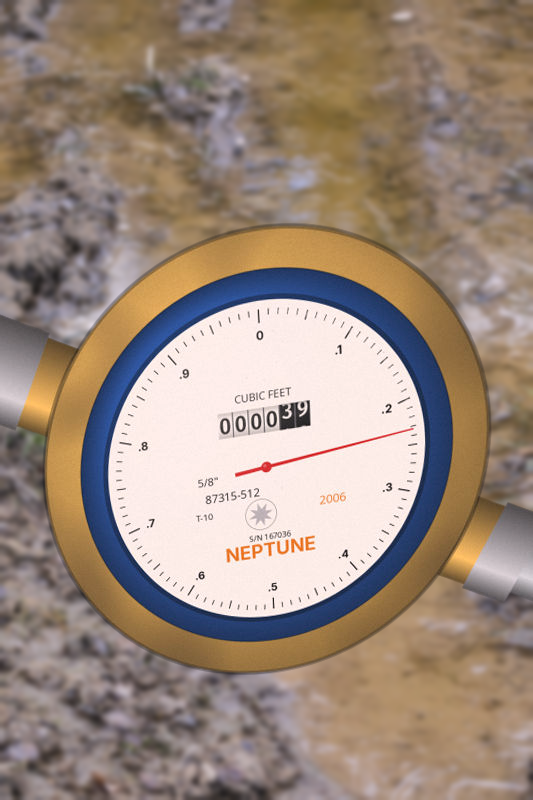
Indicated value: 39.23 ft³
